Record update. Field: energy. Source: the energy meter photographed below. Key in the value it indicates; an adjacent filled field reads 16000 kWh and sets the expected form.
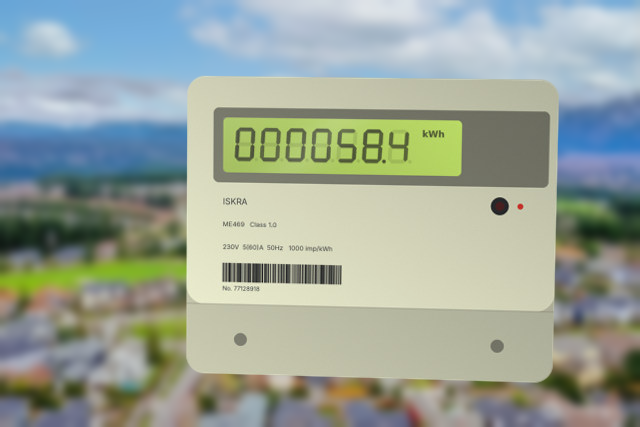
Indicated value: 58.4 kWh
